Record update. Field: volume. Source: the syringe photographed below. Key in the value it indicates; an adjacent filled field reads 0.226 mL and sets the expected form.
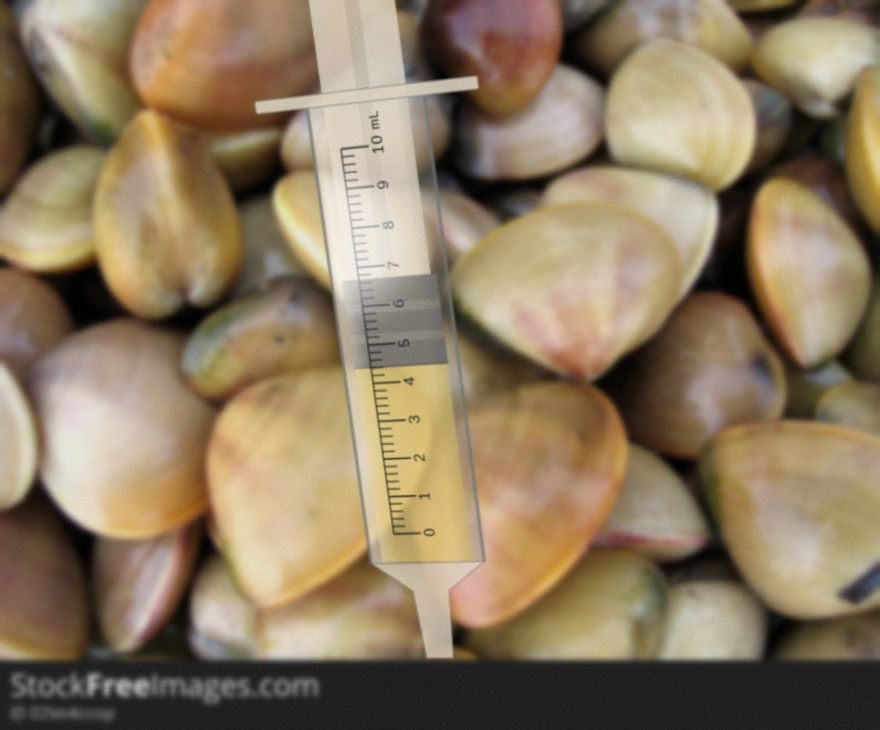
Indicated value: 4.4 mL
